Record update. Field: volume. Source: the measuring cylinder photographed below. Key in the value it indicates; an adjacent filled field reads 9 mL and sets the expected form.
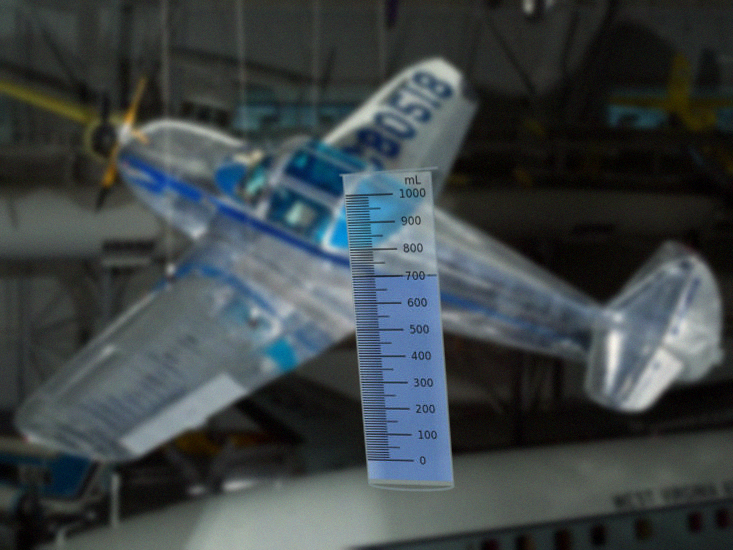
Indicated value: 700 mL
